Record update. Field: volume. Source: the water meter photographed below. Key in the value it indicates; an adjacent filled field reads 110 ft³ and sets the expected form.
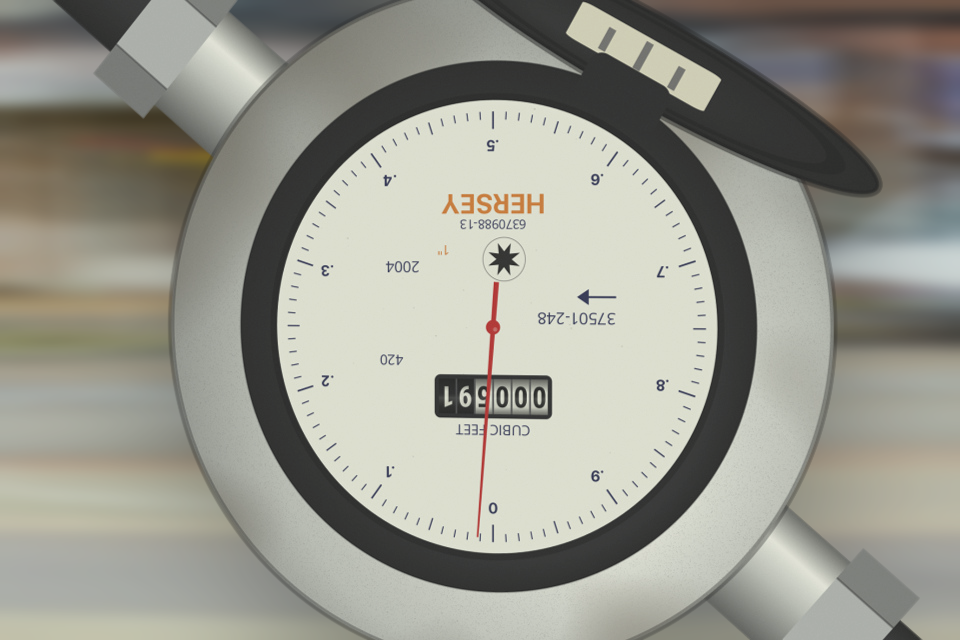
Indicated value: 591.01 ft³
